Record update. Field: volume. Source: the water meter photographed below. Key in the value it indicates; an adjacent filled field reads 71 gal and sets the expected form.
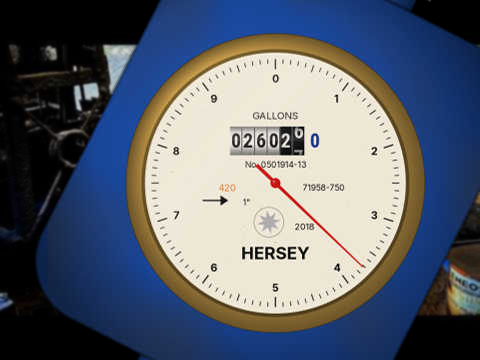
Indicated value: 260263.7 gal
